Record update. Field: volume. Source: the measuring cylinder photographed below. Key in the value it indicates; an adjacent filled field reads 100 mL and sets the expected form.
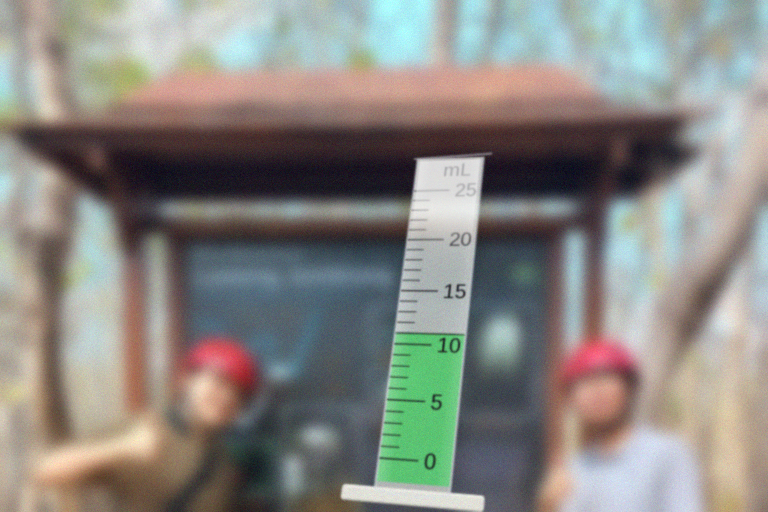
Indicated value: 11 mL
